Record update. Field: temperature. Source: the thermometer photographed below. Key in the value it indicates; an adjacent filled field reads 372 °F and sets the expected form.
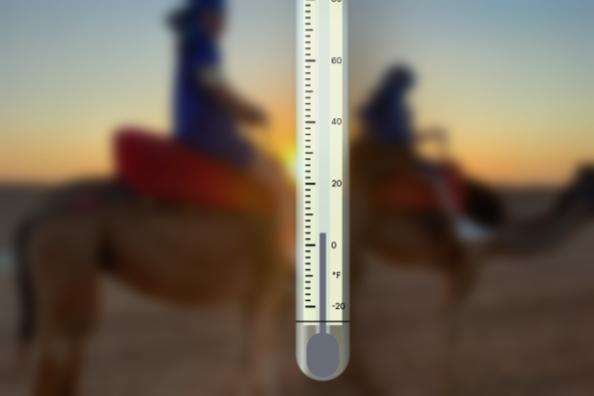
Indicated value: 4 °F
